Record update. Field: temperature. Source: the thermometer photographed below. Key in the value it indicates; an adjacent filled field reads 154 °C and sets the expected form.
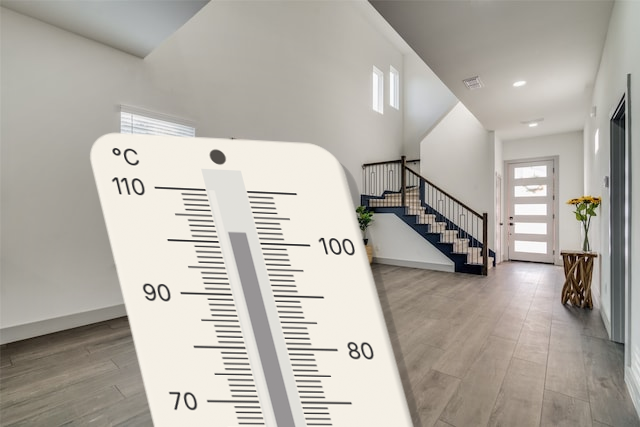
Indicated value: 102 °C
